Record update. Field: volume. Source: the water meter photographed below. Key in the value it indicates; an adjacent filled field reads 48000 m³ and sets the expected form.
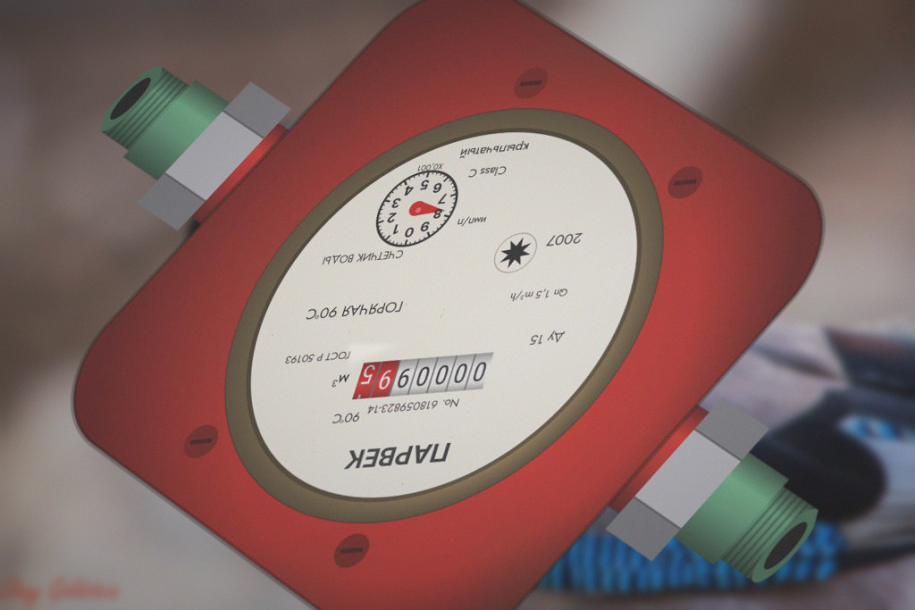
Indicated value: 9.947 m³
